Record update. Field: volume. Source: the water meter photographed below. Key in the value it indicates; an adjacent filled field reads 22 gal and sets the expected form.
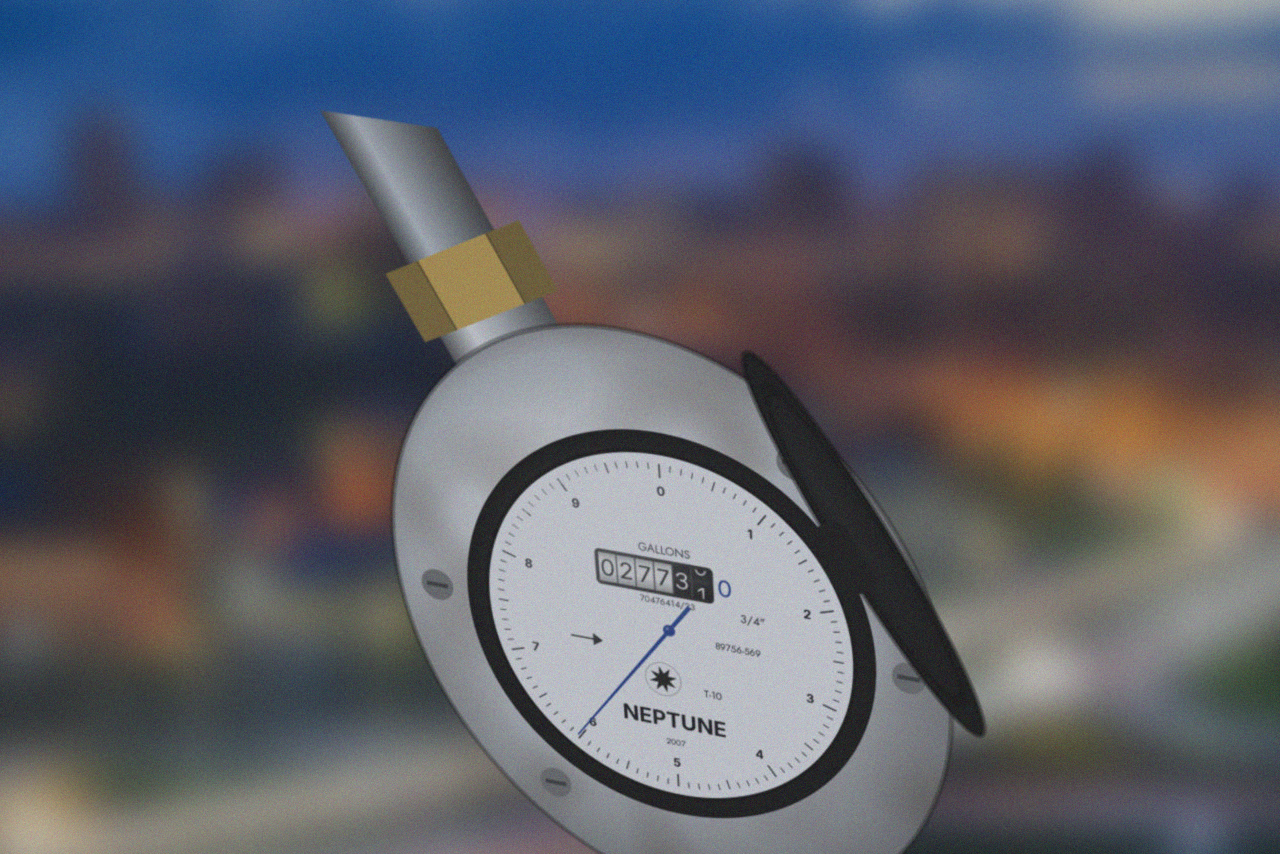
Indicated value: 277306.0 gal
